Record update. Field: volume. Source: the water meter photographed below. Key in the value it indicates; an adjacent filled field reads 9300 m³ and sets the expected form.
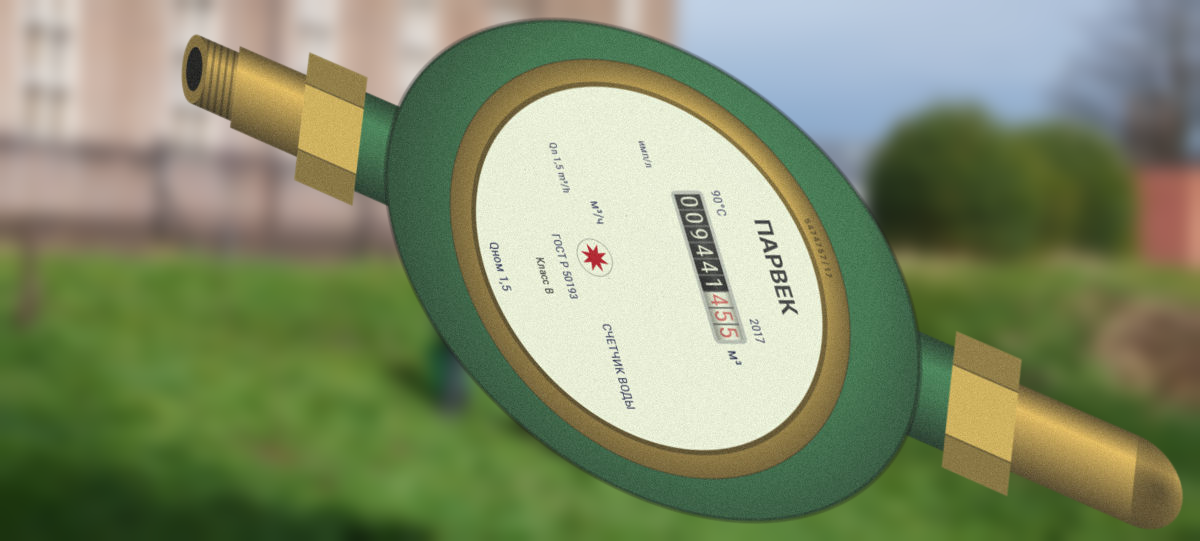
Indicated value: 9441.455 m³
